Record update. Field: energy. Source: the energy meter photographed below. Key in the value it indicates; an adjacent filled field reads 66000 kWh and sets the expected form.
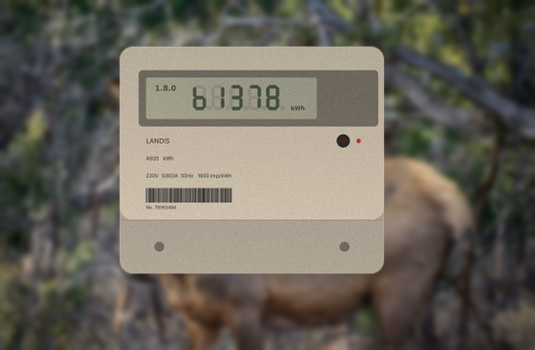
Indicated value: 61378 kWh
